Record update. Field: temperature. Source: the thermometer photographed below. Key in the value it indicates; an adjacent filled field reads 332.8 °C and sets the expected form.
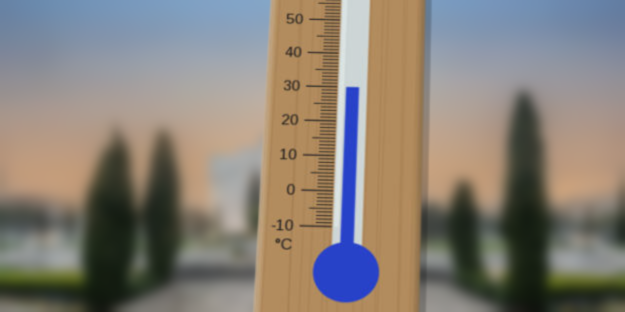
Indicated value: 30 °C
